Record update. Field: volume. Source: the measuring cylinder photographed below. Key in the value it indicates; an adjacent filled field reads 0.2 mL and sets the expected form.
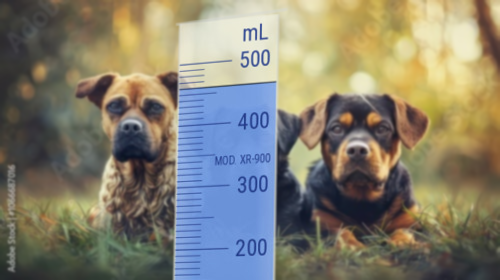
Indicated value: 460 mL
